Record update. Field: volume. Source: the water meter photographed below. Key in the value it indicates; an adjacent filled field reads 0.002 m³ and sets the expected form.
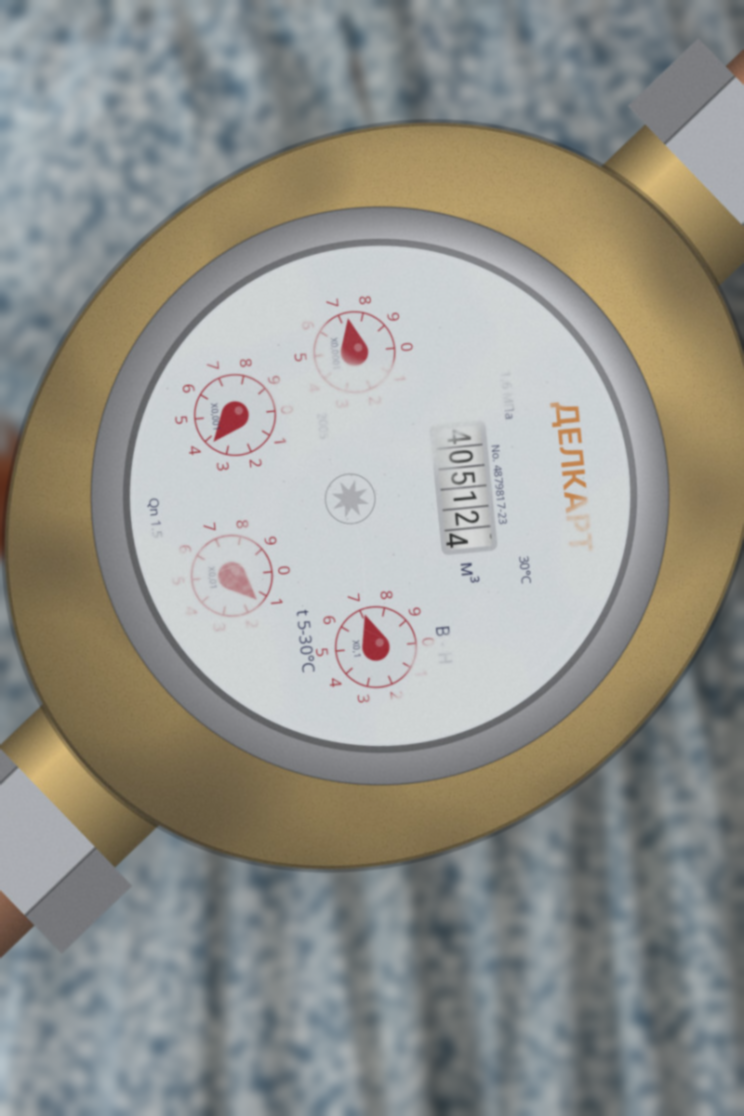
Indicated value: 405123.7137 m³
